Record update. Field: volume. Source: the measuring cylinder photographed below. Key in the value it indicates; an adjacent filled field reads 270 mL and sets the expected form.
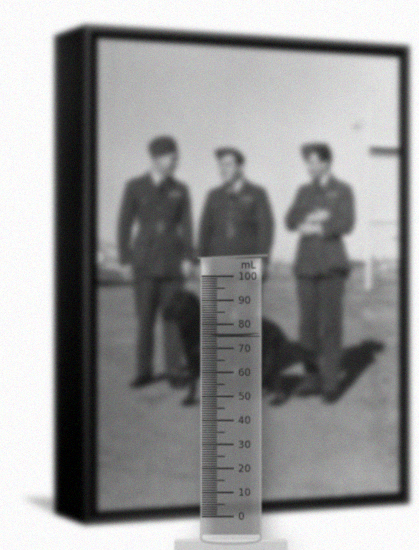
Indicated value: 75 mL
